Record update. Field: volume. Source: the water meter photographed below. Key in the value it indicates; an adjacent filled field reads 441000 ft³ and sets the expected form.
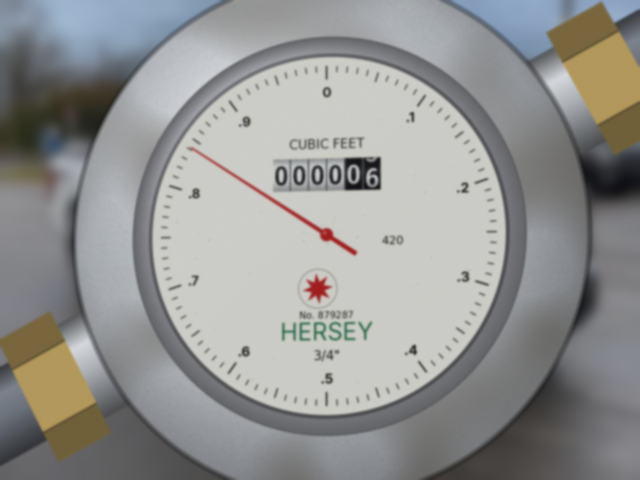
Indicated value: 5.84 ft³
